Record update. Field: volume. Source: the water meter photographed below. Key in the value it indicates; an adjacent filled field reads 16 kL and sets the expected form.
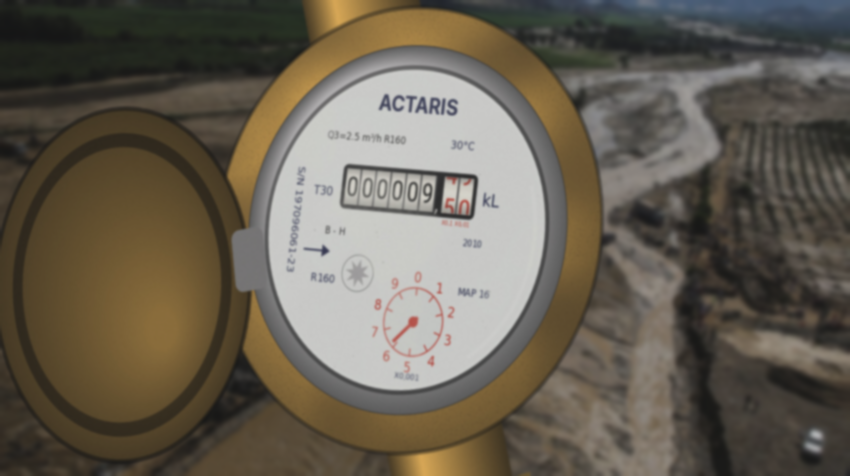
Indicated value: 9.496 kL
